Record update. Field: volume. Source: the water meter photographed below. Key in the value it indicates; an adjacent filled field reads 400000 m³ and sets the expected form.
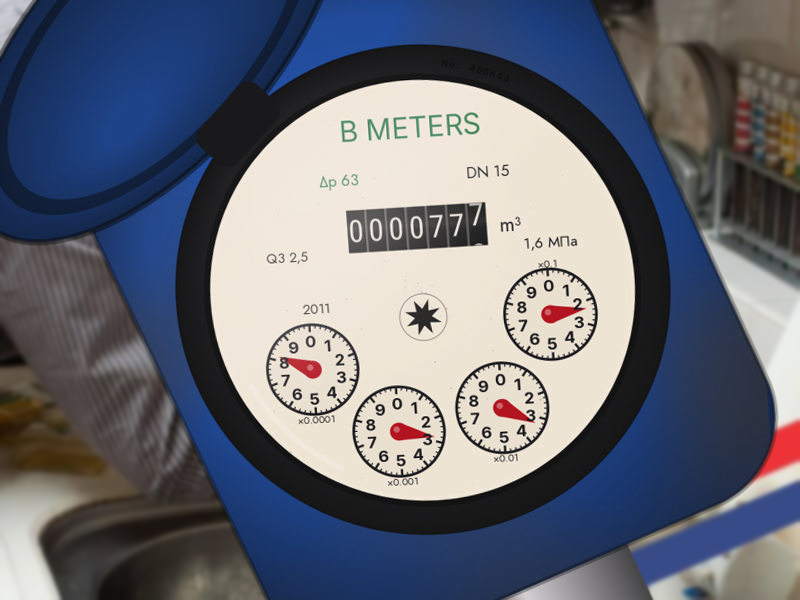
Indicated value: 777.2328 m³
